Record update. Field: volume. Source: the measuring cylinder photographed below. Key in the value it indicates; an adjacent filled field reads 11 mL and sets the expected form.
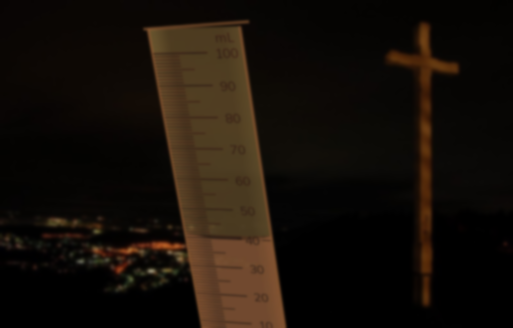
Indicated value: 40 mL
